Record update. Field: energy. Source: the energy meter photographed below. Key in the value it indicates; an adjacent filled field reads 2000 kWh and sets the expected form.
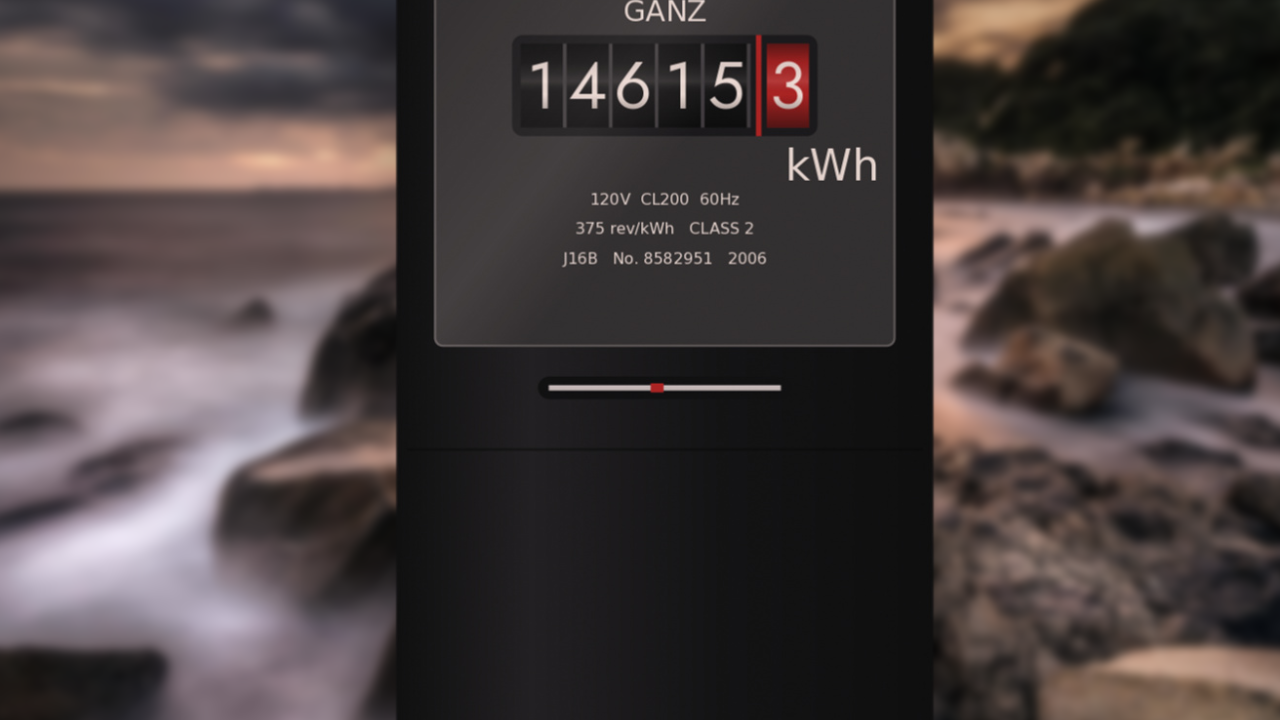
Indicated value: 14615.3 kWh
